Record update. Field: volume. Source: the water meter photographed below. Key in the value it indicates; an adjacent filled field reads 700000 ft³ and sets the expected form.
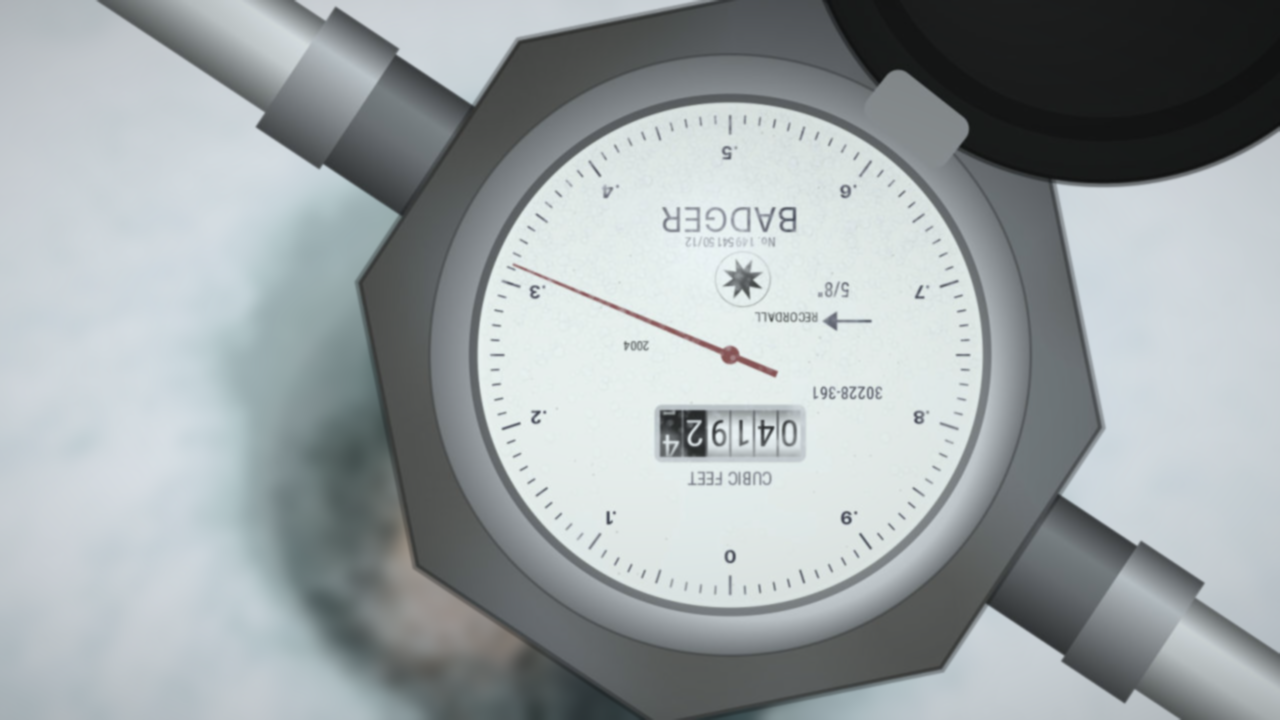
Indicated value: 41924.31 ft³
